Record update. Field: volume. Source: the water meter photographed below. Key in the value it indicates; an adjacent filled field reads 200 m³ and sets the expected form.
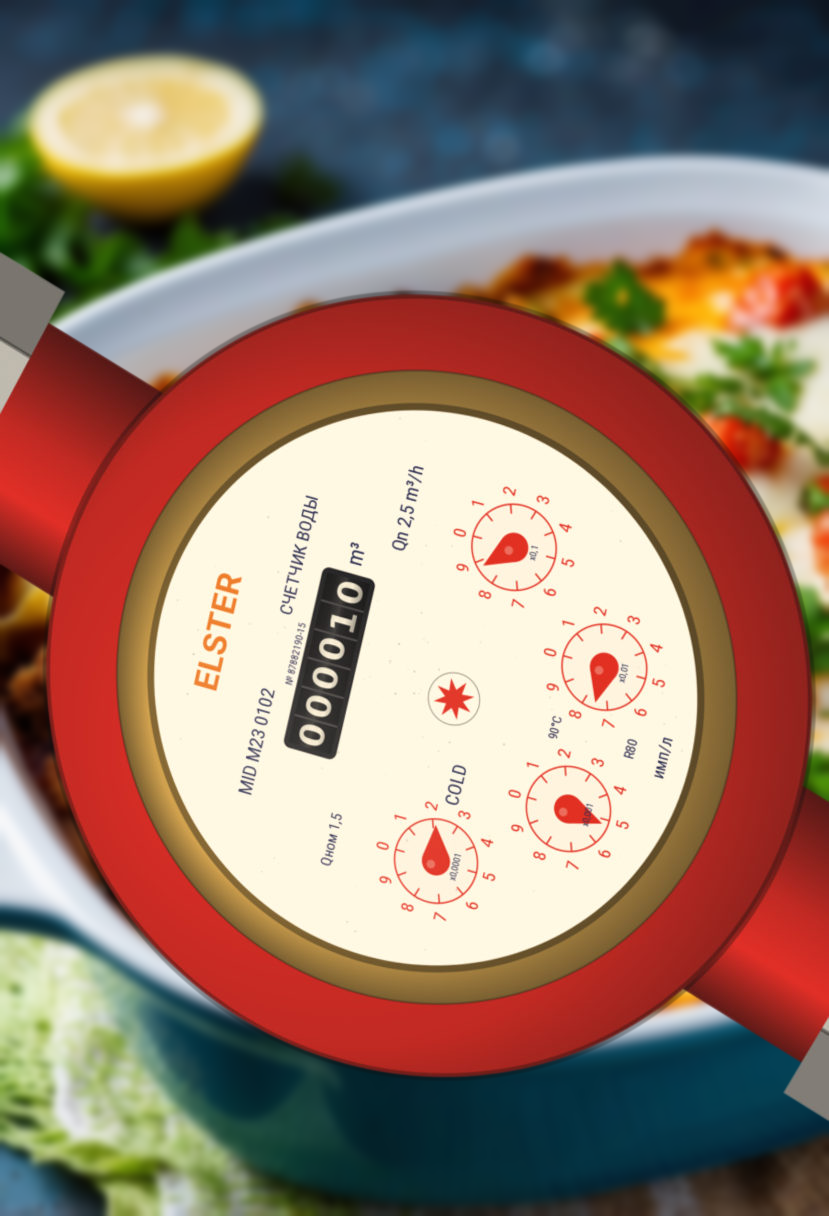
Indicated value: 9.8752 m³
